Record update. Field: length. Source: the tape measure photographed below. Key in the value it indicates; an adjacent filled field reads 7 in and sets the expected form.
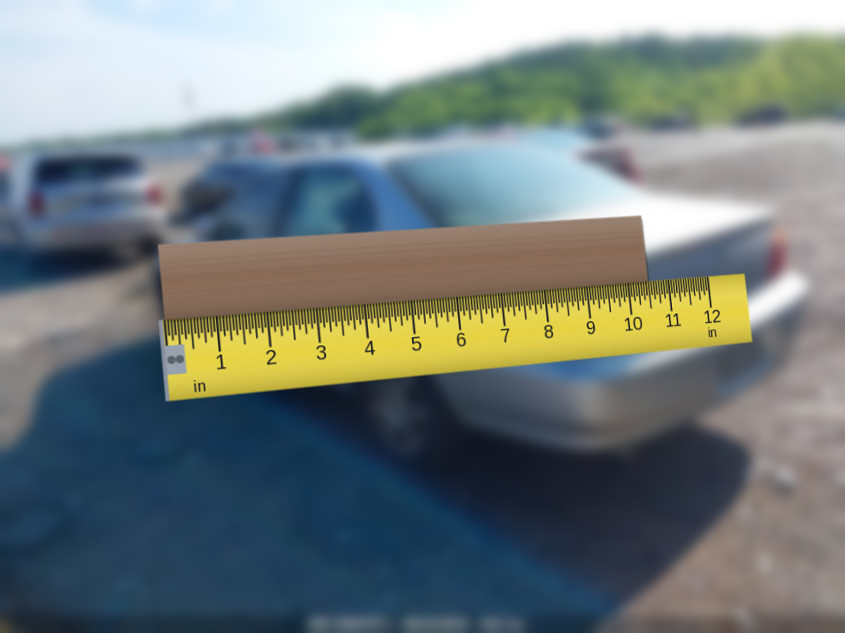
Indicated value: 10.5 in
